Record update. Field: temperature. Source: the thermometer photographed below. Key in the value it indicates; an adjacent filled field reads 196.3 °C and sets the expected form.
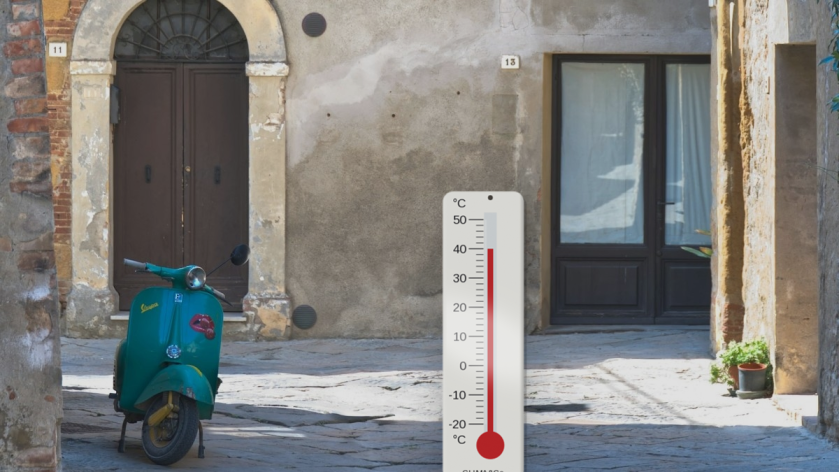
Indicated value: 40 °C
